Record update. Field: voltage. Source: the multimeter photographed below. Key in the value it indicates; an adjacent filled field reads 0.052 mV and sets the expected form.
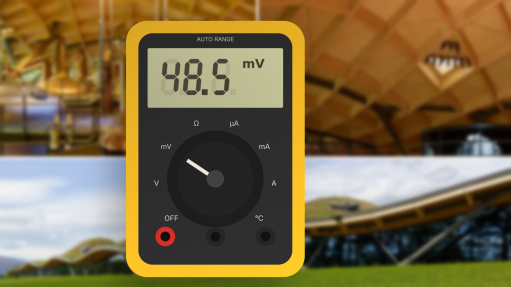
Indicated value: 48.5 mV
